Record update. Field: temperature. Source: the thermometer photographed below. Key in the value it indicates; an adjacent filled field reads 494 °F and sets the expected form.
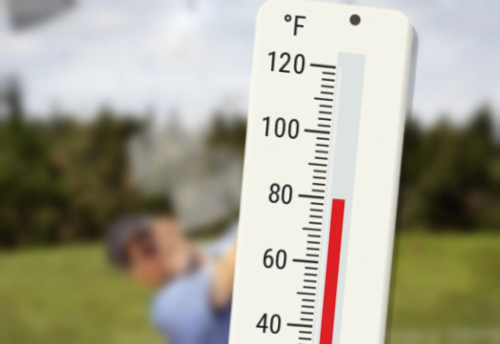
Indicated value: 80 °F
